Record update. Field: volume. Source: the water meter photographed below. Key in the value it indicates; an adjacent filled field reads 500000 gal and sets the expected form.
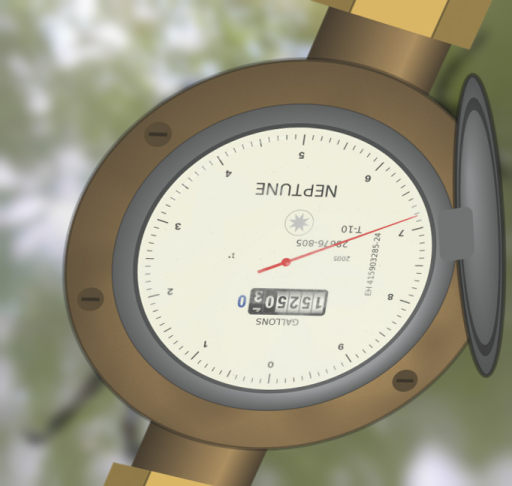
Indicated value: 1525026.8 gal
